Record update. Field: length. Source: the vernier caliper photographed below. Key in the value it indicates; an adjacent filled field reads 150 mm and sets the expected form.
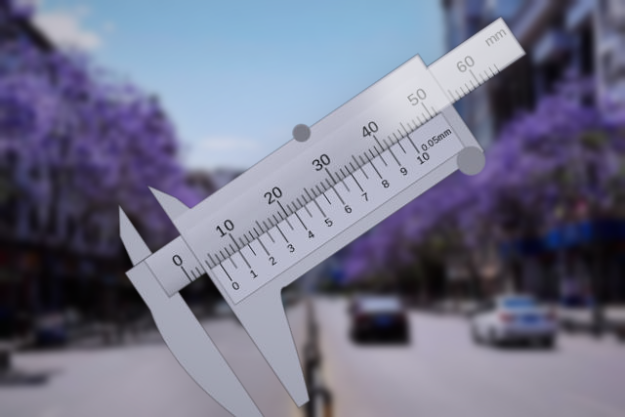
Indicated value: 5.8 mm
